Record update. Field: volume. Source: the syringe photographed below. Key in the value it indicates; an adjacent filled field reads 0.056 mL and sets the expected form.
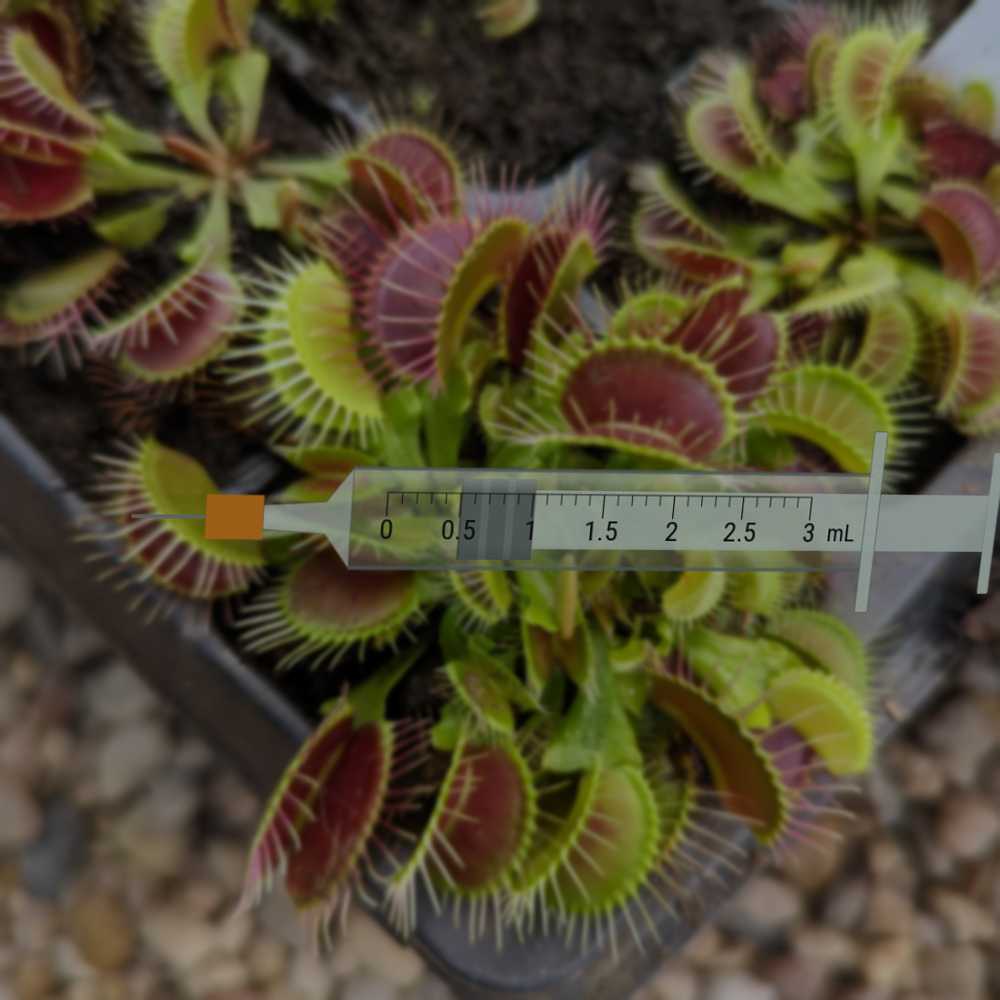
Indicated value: 0.5 mL
